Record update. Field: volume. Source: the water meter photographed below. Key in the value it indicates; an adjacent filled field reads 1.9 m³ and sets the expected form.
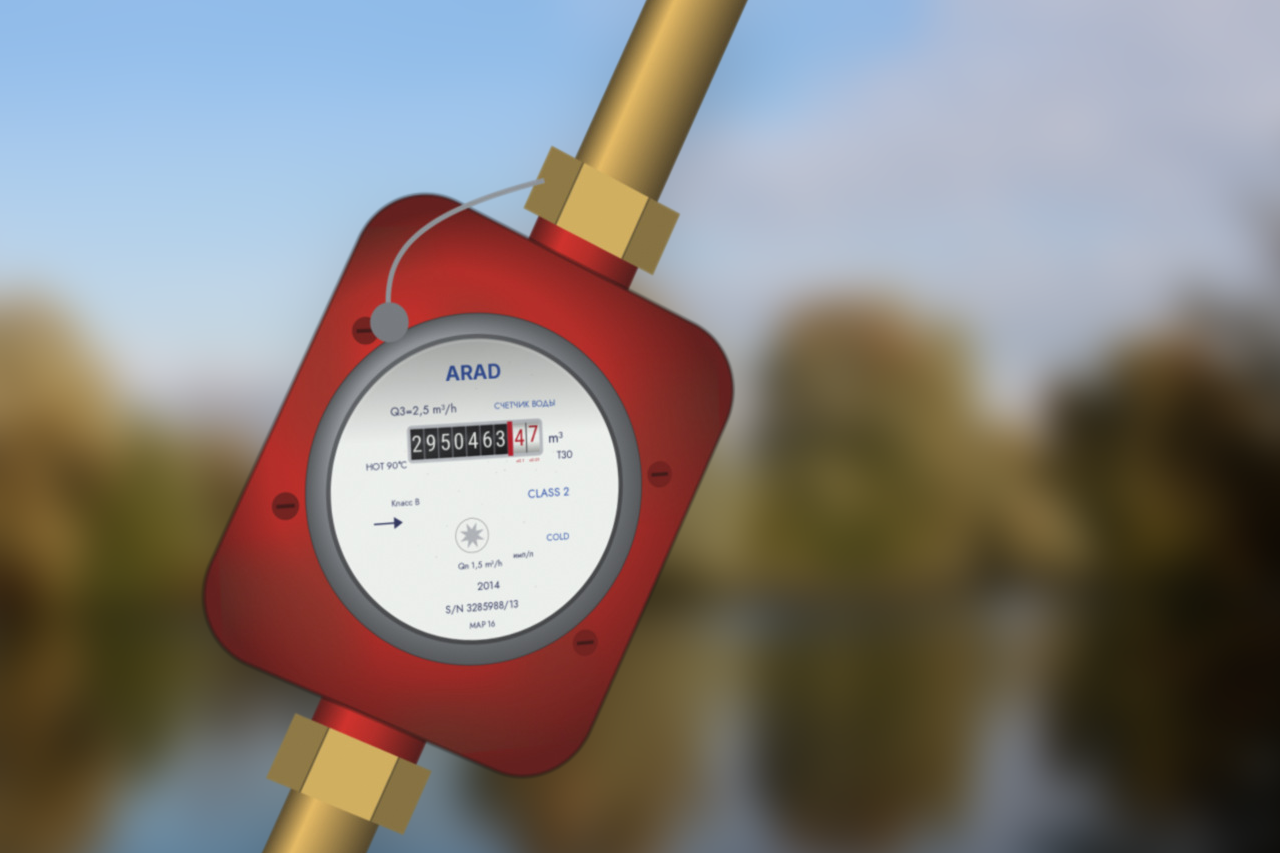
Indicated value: 2950463.47 m³
